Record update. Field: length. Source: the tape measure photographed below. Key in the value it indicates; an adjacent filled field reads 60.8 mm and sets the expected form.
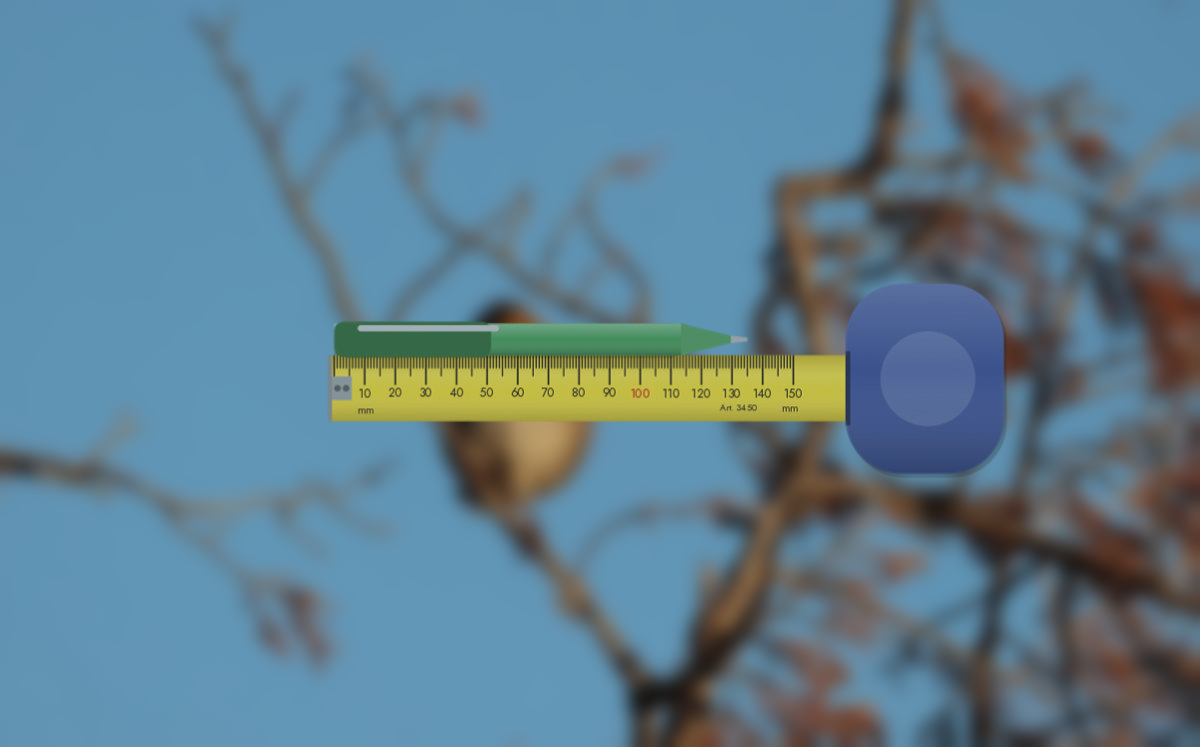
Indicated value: 135 mm
